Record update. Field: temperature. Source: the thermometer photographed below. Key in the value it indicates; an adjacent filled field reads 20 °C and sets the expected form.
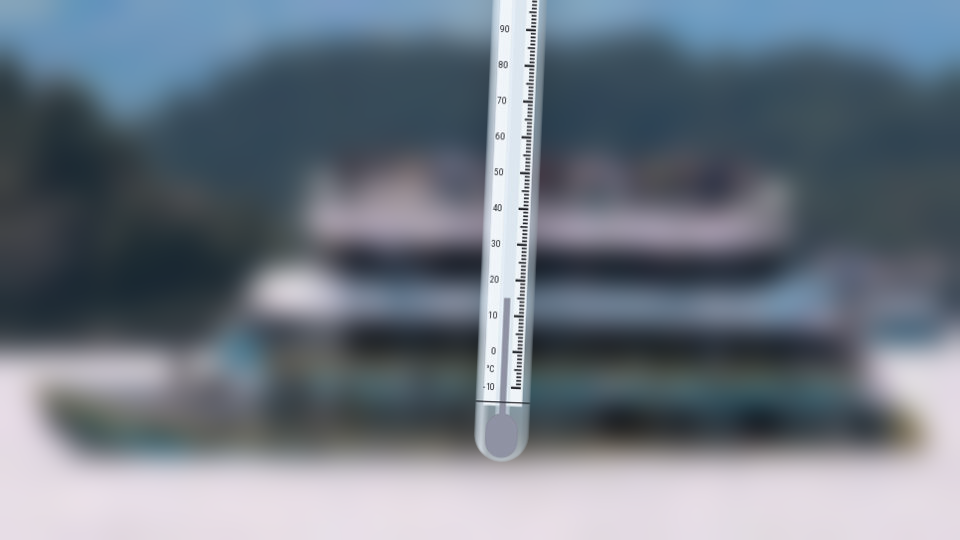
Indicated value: 15 °C
